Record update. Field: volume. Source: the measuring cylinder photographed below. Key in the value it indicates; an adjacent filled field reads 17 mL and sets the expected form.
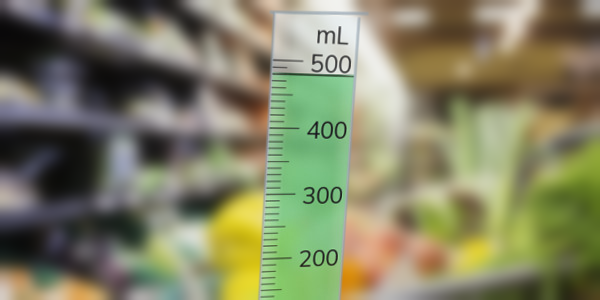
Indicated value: 480 mL
